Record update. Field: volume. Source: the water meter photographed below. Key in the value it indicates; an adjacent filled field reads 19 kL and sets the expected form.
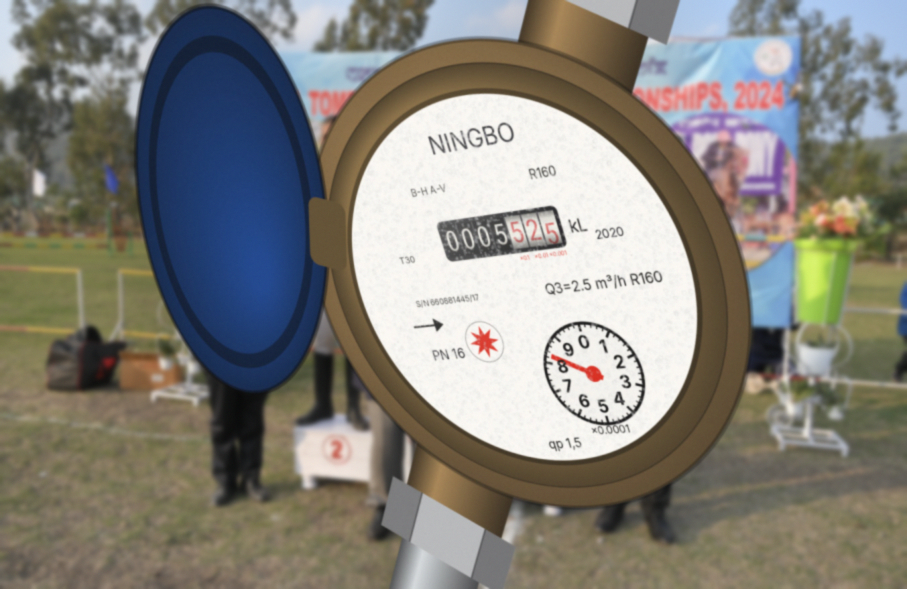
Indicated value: 5.5248 kL
